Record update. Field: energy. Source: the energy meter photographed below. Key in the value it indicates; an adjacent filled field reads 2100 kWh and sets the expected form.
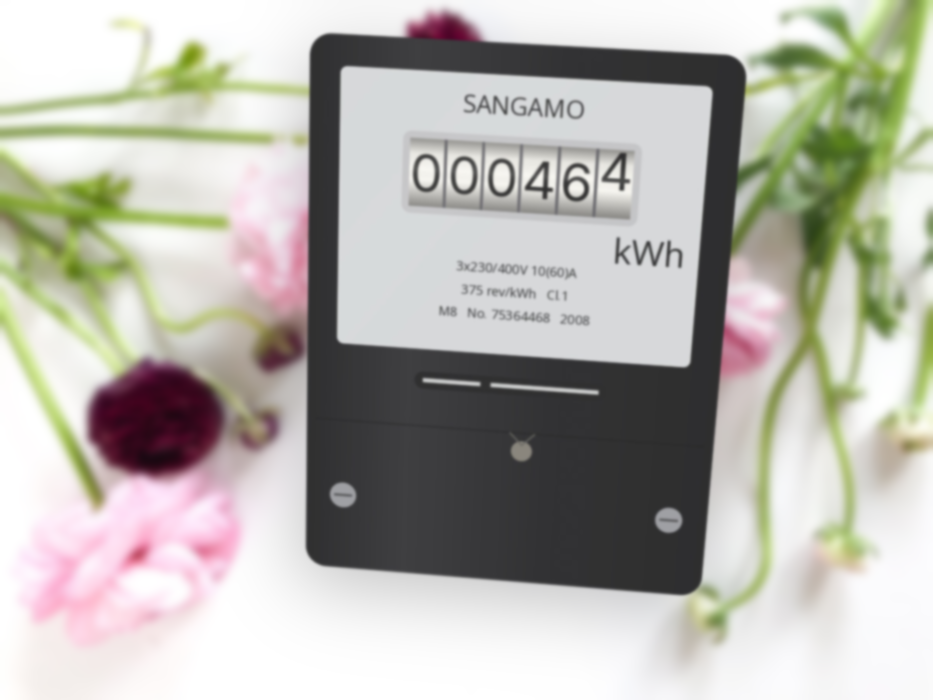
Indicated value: 464 kWh
